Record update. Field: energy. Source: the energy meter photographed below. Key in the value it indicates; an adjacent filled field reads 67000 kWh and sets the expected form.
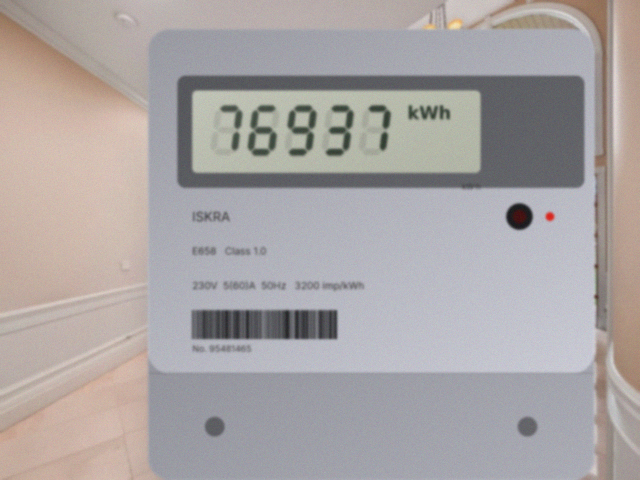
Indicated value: 76937 kWh
